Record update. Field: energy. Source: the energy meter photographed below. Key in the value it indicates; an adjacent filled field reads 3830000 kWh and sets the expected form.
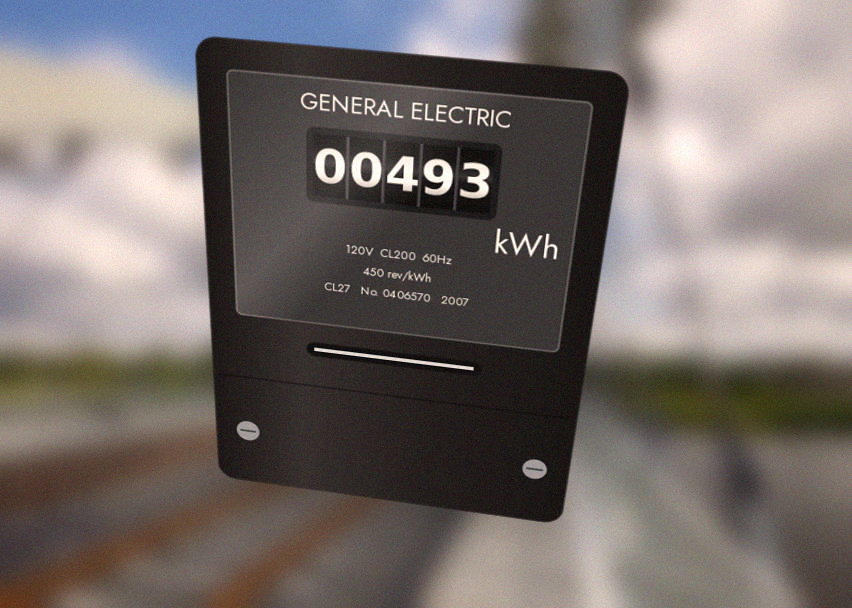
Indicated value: 493 kWh
